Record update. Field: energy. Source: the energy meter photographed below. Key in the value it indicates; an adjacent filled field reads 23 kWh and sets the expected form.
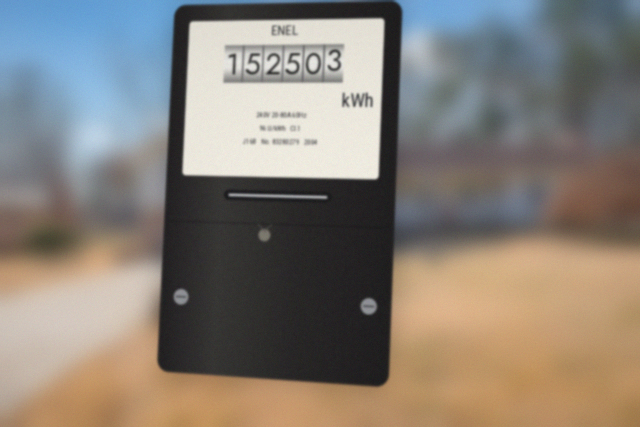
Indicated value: 152503 kWh
